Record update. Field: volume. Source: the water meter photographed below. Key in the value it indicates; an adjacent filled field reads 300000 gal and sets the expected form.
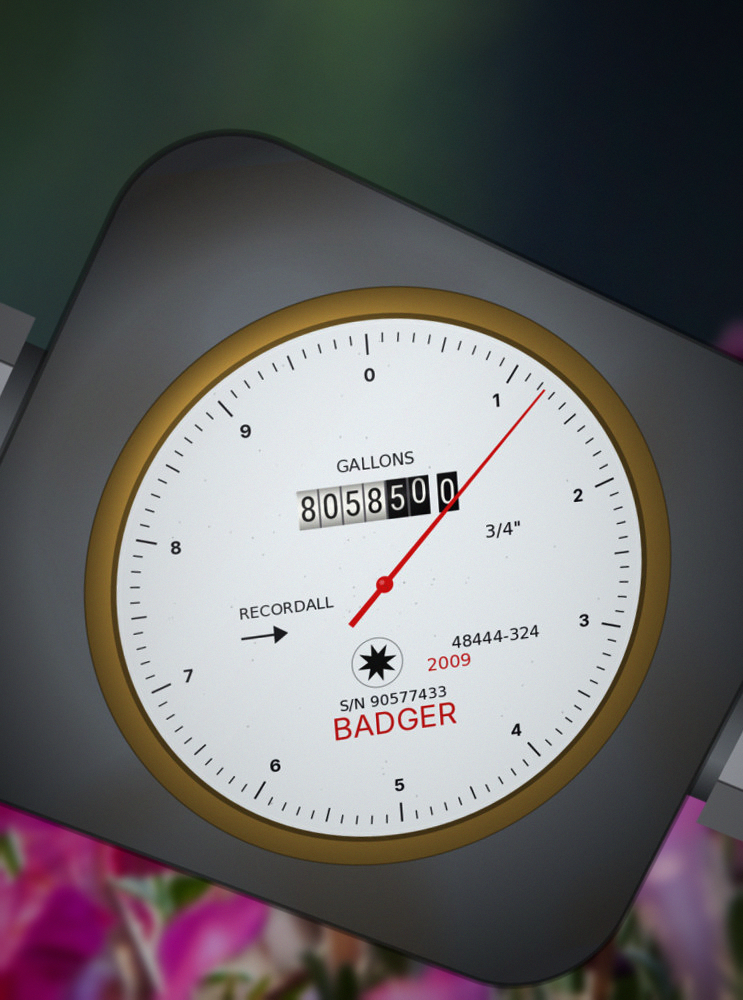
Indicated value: 8058501.2 gal
